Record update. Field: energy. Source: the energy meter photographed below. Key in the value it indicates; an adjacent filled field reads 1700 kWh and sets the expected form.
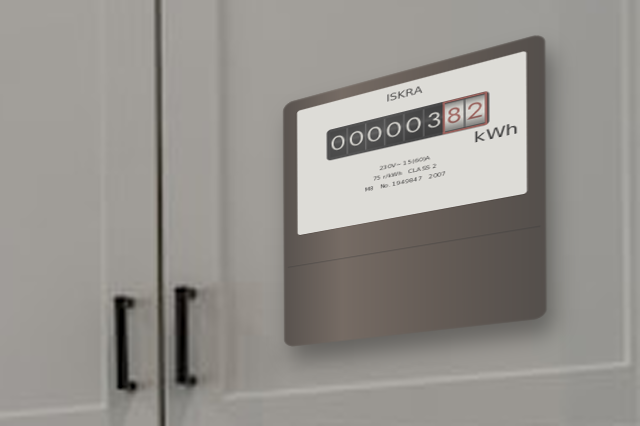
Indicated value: 3.82 kWh
